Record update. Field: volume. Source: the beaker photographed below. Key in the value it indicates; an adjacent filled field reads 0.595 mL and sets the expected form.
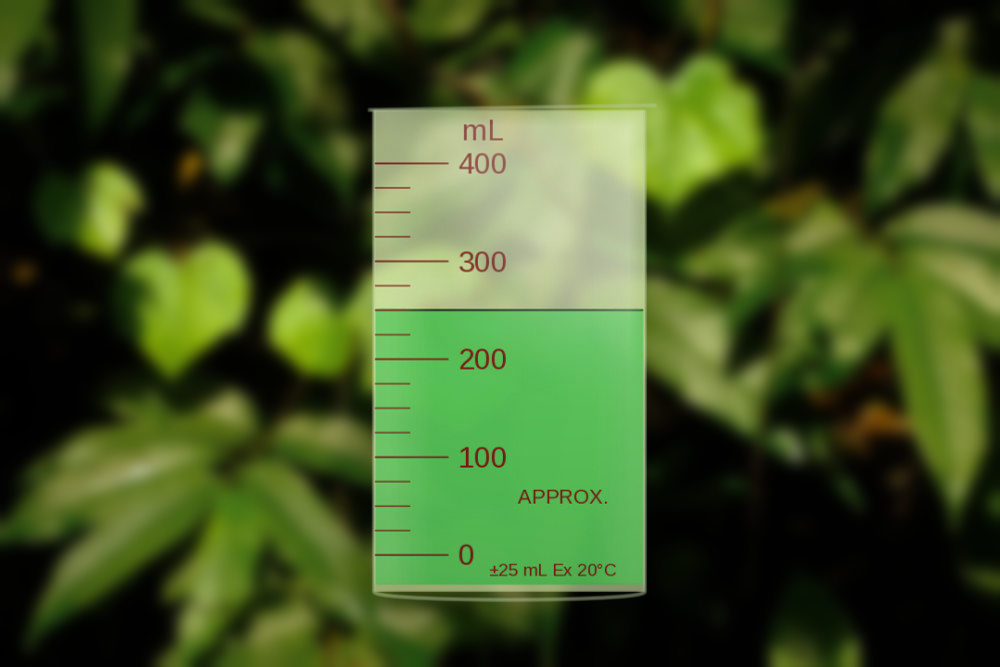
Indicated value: 250 mL
